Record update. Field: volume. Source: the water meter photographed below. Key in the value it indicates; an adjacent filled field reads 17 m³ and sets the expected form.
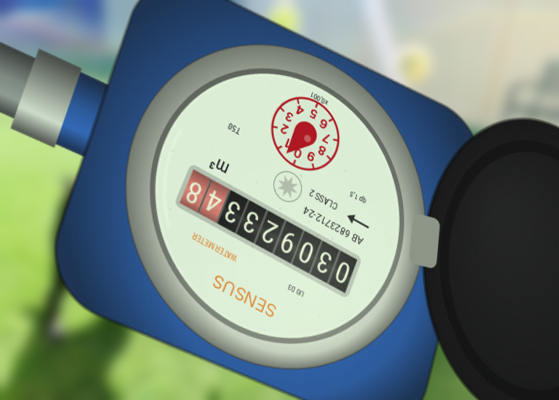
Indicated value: 309233.480 m³
